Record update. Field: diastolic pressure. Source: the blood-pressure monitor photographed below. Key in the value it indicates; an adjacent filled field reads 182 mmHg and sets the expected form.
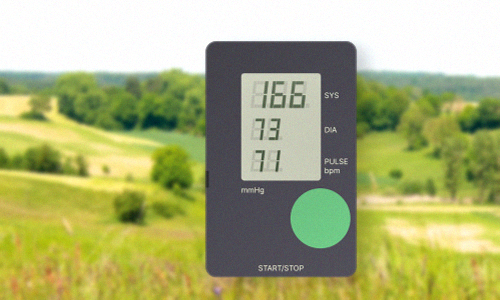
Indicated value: 73 mmHg
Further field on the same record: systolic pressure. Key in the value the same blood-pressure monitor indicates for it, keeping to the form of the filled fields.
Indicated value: 166 mmHg
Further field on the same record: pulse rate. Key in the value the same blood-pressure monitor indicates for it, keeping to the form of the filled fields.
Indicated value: 71 bpm
